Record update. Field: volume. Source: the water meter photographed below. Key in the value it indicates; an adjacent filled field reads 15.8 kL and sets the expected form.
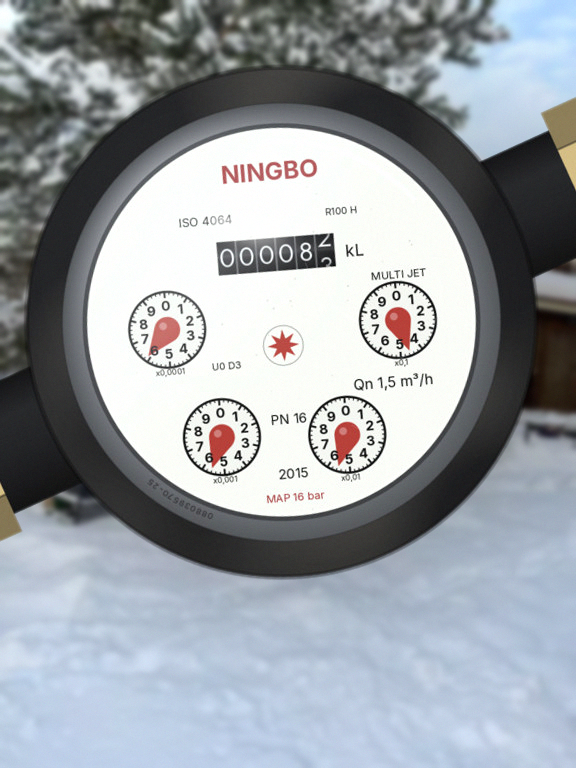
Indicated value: 82.4556 kL
